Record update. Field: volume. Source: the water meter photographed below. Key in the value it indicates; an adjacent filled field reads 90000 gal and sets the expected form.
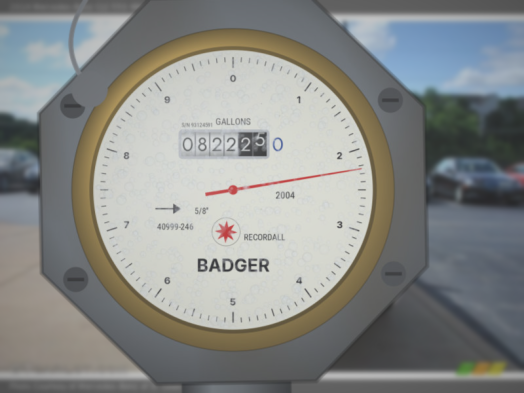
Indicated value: 822252.2 gal
